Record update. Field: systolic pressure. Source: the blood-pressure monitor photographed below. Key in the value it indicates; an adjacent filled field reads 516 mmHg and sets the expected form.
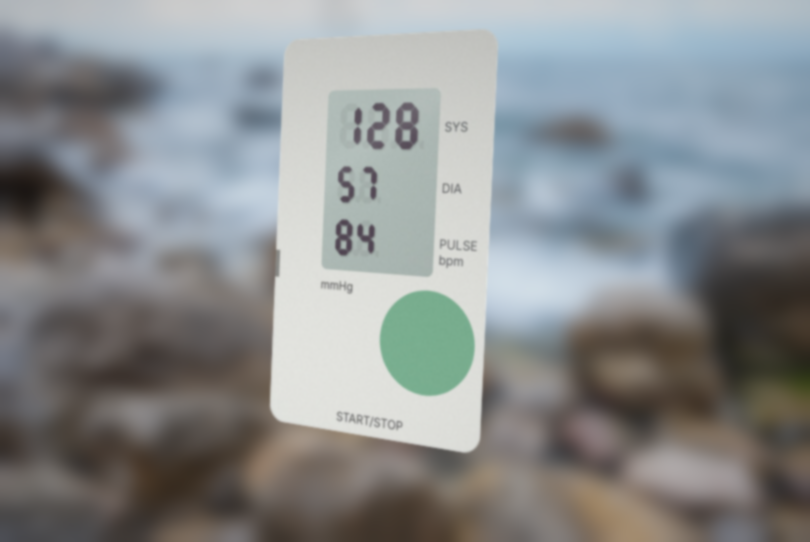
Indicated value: 128 mmHg
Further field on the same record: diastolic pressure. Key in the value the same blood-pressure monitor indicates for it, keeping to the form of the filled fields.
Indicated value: 57 mmHg
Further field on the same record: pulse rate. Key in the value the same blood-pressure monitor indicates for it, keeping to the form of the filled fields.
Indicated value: 84 bpm
